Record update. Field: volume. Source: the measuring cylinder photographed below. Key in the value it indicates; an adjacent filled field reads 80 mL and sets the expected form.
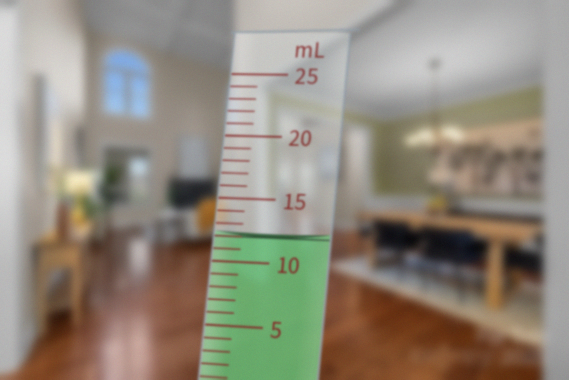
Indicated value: 12 mL
